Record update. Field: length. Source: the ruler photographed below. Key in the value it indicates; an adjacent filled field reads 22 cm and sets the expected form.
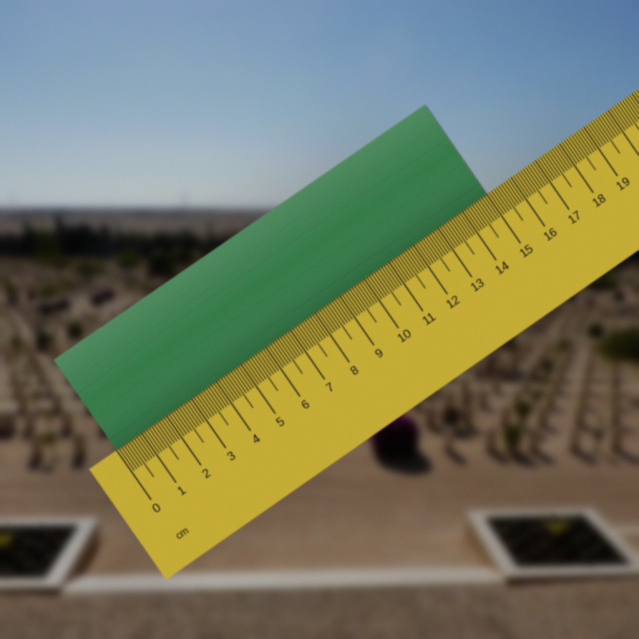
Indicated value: 15 cm
